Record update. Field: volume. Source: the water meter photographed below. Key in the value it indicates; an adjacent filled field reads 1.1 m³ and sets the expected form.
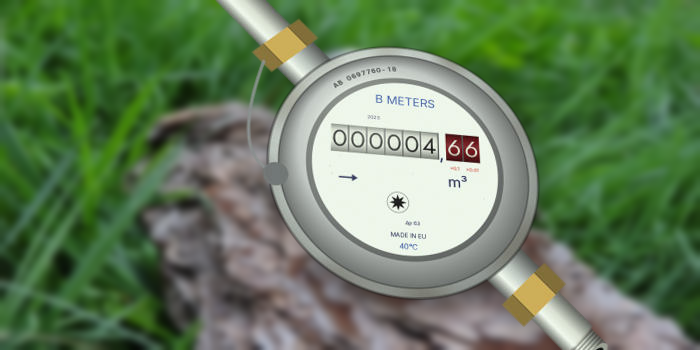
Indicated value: 4.66 m³
